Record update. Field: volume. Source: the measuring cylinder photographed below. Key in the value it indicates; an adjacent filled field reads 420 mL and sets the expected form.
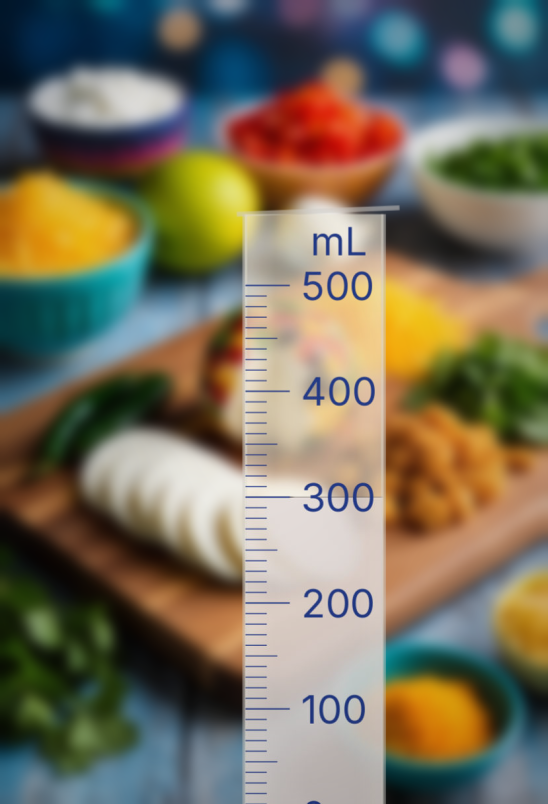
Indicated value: 300 mL
